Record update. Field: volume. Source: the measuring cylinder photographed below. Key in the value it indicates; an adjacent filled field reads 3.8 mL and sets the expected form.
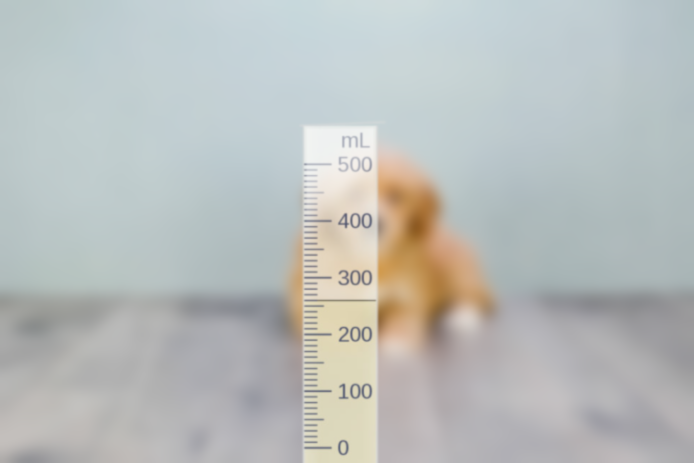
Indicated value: 260 mL
